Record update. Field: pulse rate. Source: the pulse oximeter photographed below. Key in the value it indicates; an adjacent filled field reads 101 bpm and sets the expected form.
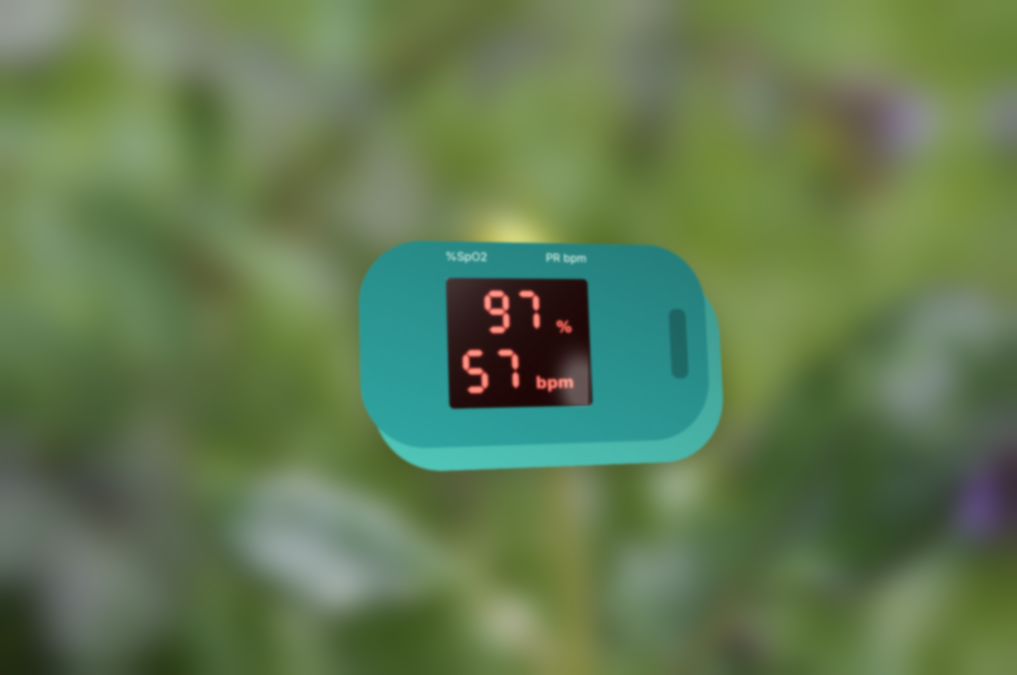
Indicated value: 57 bpm
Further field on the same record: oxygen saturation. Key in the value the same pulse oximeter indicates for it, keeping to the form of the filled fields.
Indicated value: 97 %
